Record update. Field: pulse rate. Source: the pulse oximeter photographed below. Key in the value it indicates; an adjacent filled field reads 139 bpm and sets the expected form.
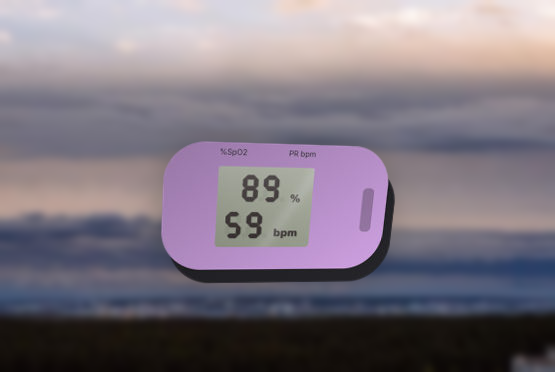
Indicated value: 59 bpm
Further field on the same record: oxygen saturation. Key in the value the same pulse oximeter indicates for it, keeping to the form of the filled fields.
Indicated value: 89 %
